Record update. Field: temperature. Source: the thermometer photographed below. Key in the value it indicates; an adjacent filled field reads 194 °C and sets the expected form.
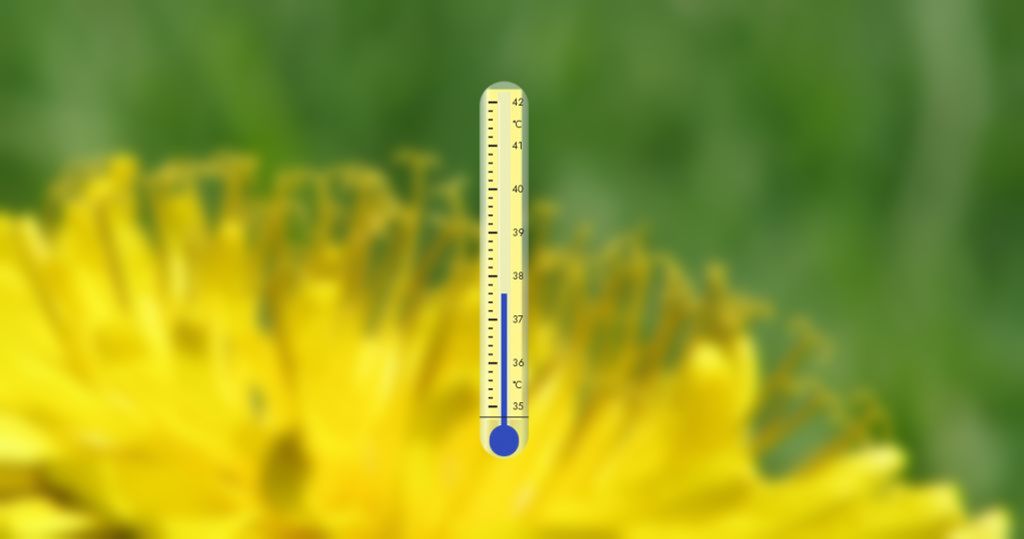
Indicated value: 37.6 °C
